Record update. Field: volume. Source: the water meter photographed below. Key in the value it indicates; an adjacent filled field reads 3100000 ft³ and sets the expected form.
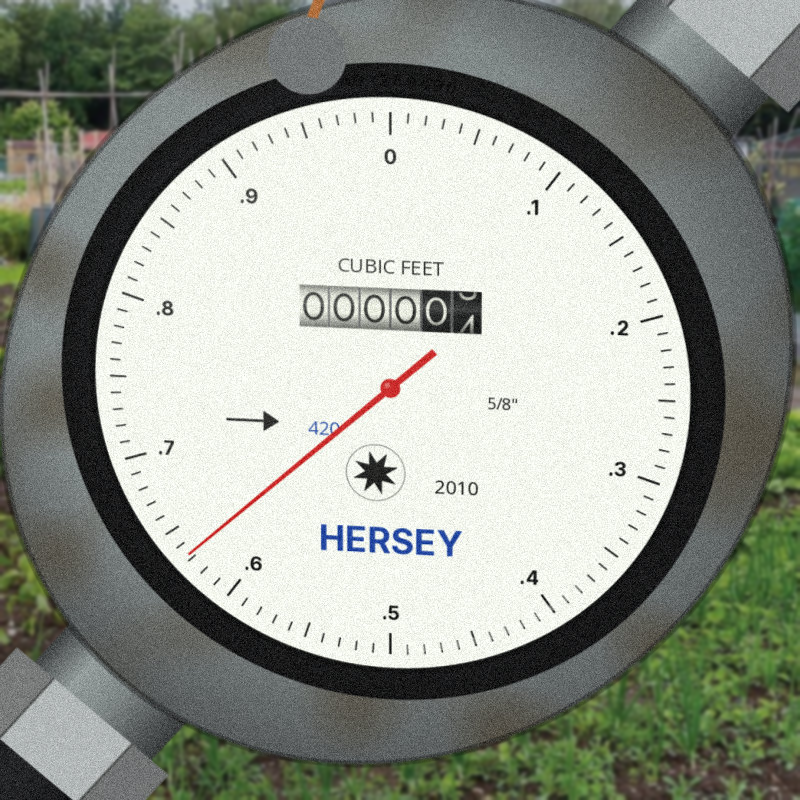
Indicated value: 3.63 ft³
